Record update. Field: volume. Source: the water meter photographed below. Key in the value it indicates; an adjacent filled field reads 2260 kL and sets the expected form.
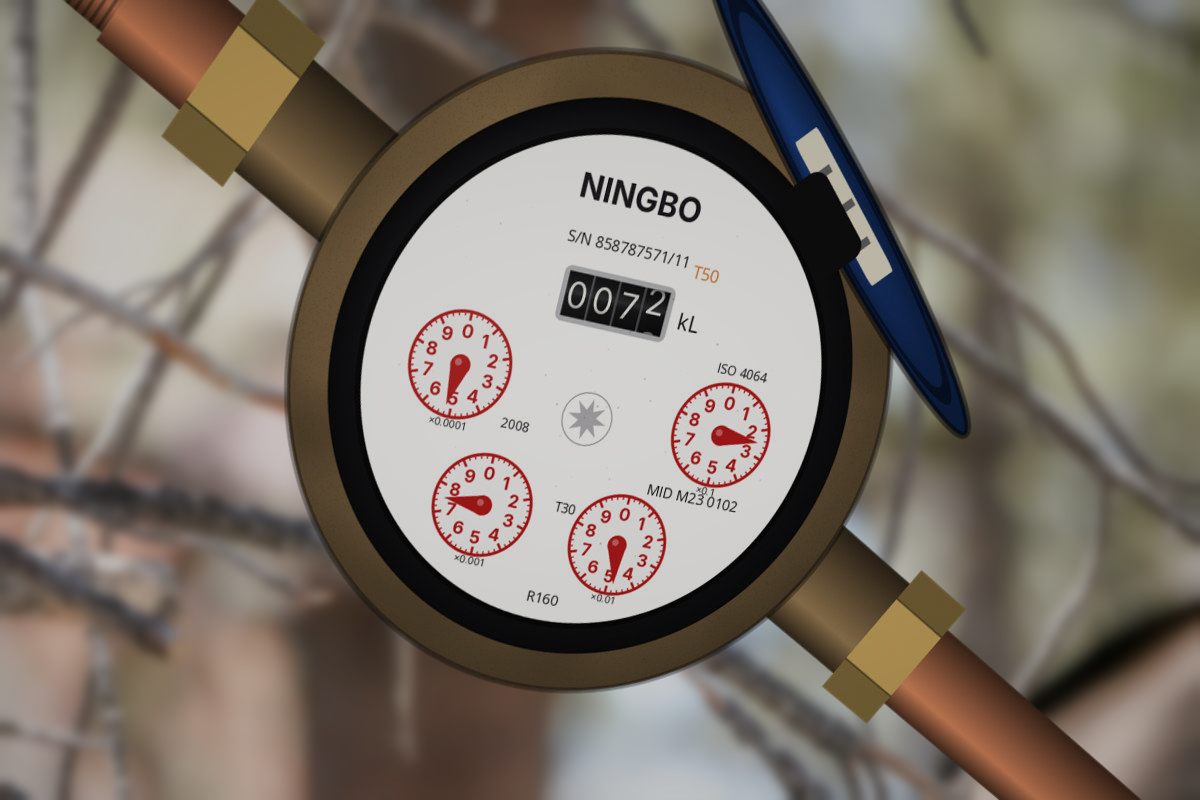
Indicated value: 72.2475 kL
